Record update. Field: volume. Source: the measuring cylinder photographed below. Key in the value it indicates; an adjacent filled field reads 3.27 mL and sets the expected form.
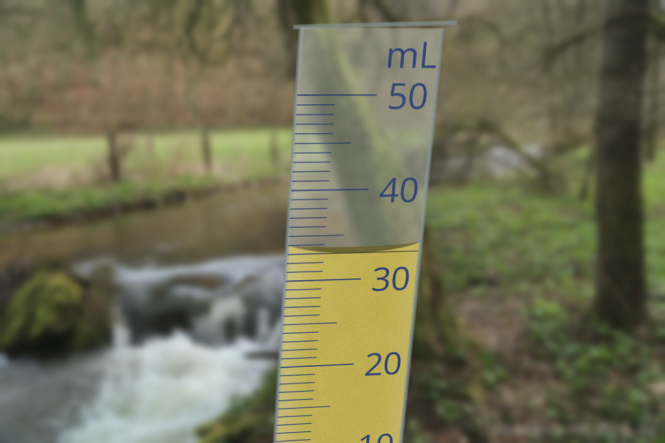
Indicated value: 33 mL
